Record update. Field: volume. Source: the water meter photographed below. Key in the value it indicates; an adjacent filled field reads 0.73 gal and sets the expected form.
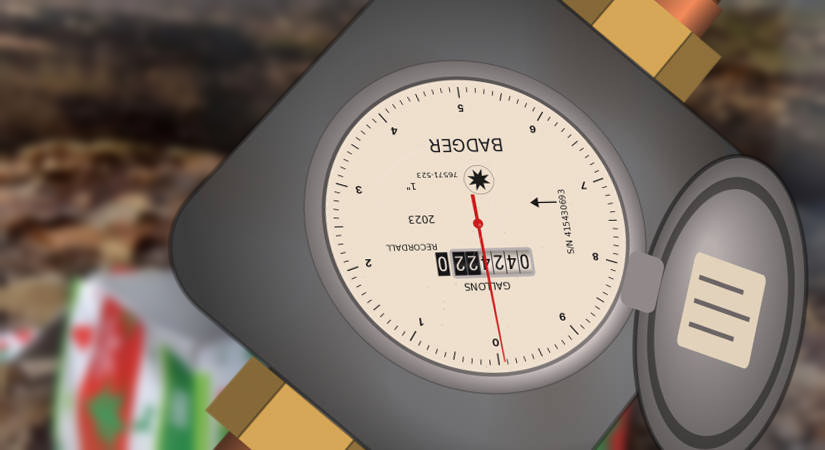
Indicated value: 424219.9 gal
